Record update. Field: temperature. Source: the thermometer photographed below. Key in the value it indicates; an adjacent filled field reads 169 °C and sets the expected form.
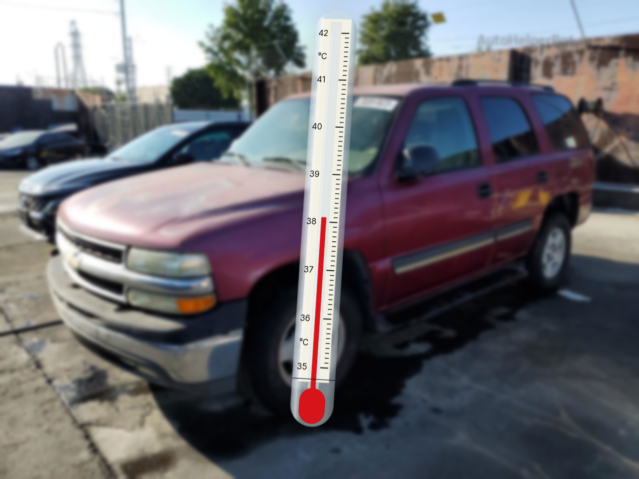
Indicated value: 38.1 °C
